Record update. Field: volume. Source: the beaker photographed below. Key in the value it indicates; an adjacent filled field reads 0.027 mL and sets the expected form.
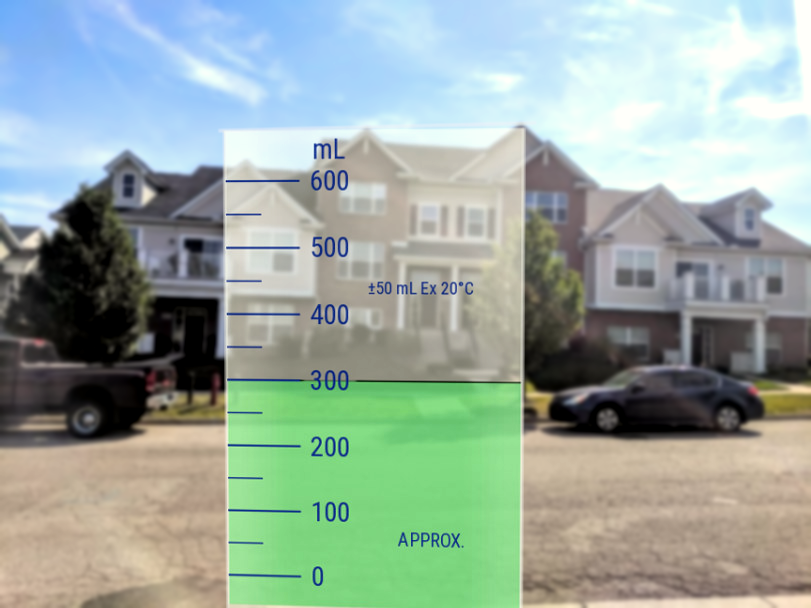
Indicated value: 300 mL
